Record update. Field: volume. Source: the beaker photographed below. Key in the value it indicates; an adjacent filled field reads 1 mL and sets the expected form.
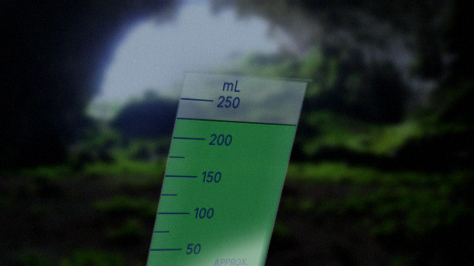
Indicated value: 225 mL
